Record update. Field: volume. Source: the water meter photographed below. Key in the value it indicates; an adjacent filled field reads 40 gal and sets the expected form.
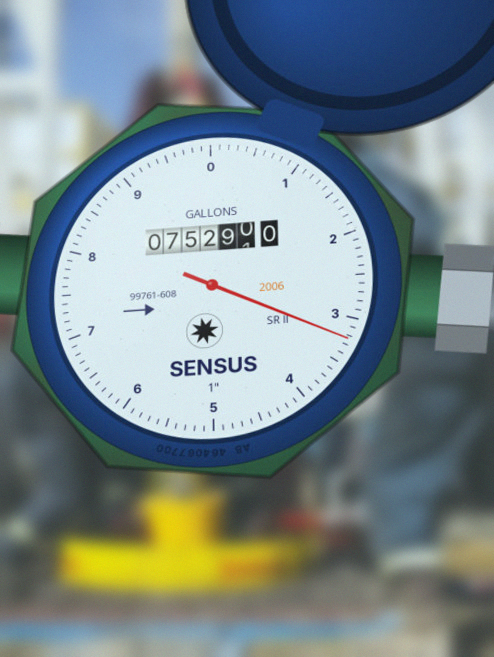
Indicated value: 752903.2 gal
